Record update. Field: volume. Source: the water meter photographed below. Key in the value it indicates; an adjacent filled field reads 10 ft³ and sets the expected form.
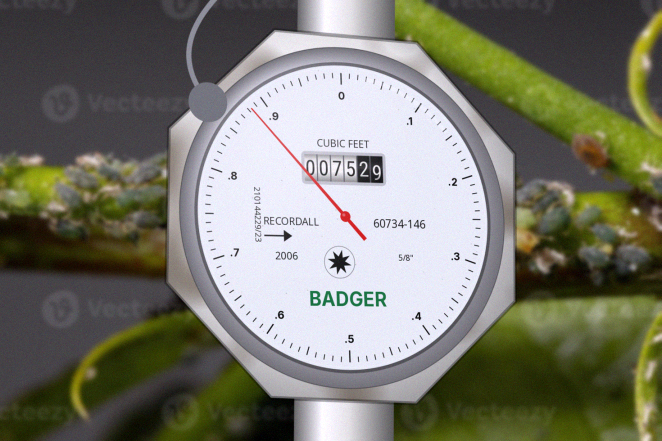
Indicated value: 7528.88 ft³
